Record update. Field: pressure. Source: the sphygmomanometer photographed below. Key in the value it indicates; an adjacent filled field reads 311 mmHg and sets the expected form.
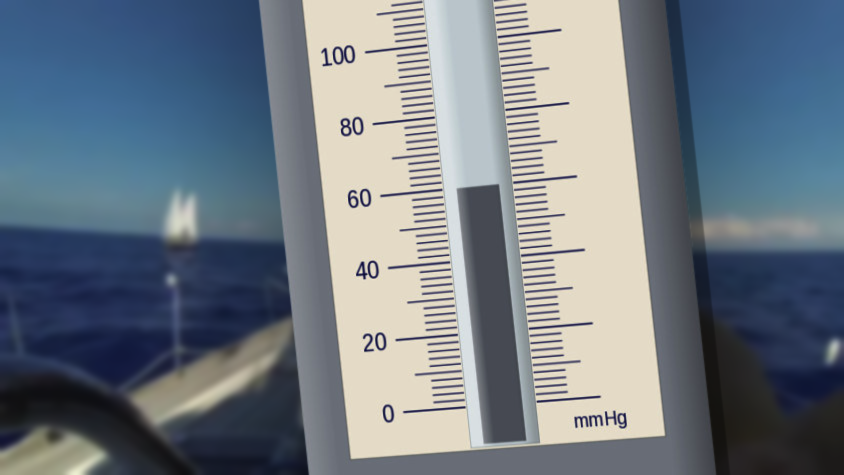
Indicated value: 60 mmHg
